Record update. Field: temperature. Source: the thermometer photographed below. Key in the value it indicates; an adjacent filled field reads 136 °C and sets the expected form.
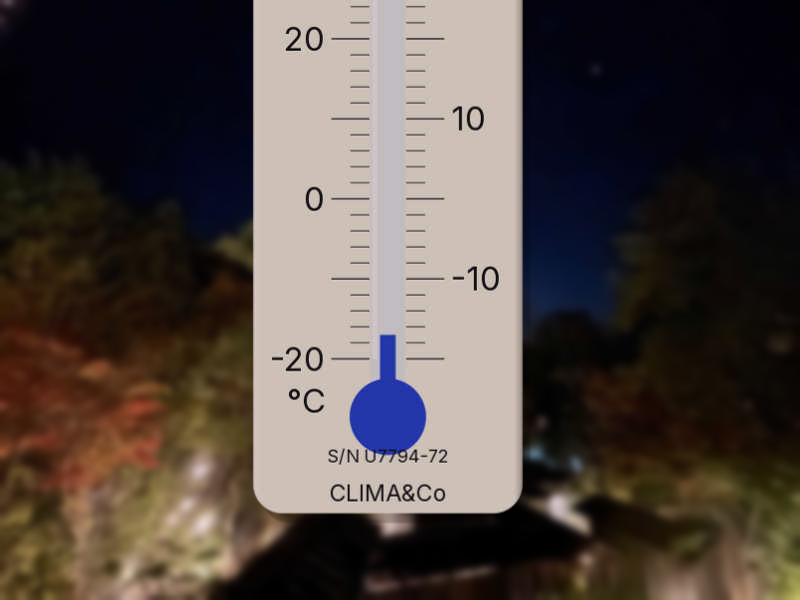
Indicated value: -17 °C
